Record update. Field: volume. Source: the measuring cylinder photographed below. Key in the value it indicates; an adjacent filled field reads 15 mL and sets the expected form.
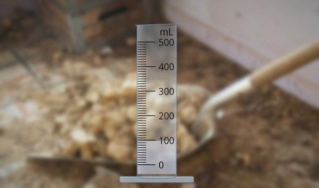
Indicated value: 100 mL
